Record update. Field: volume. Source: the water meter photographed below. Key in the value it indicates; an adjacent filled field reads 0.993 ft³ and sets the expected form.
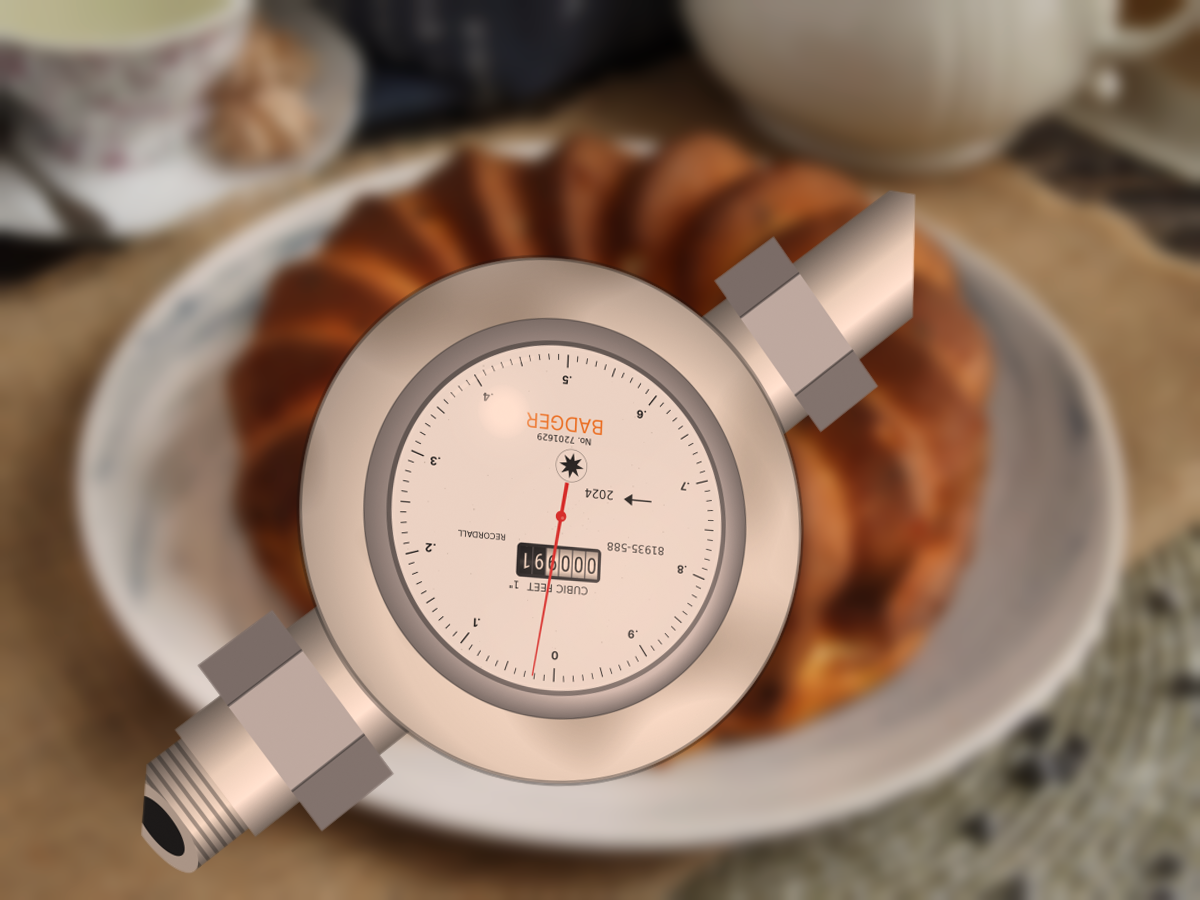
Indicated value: 991.02 ft³
